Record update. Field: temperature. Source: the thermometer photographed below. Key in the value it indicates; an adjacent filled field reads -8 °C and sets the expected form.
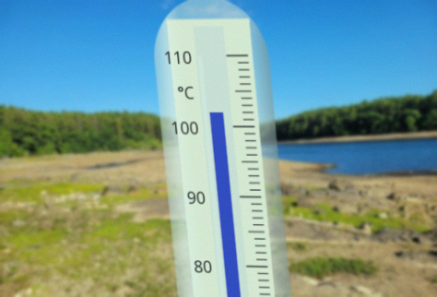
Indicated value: 102 °C
